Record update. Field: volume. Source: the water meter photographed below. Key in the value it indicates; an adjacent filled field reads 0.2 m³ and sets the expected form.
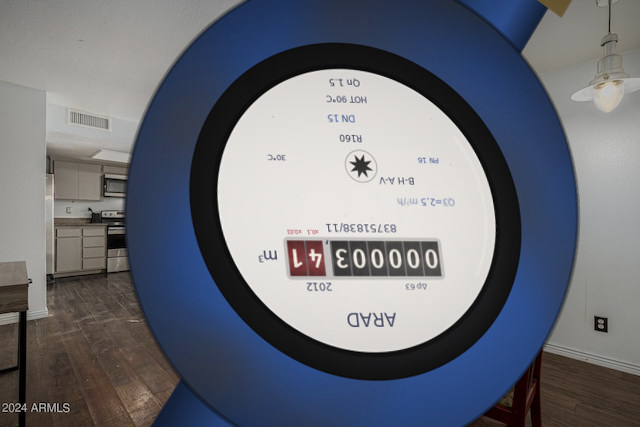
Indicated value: 3.41 m³
